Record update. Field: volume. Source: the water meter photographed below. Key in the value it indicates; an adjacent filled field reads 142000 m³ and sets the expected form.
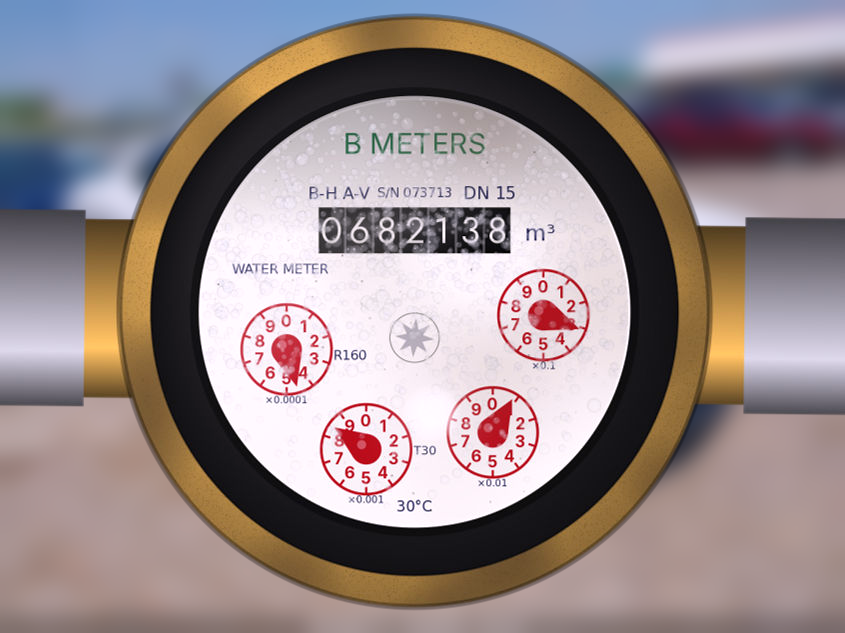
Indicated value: 682138.3084 m³
